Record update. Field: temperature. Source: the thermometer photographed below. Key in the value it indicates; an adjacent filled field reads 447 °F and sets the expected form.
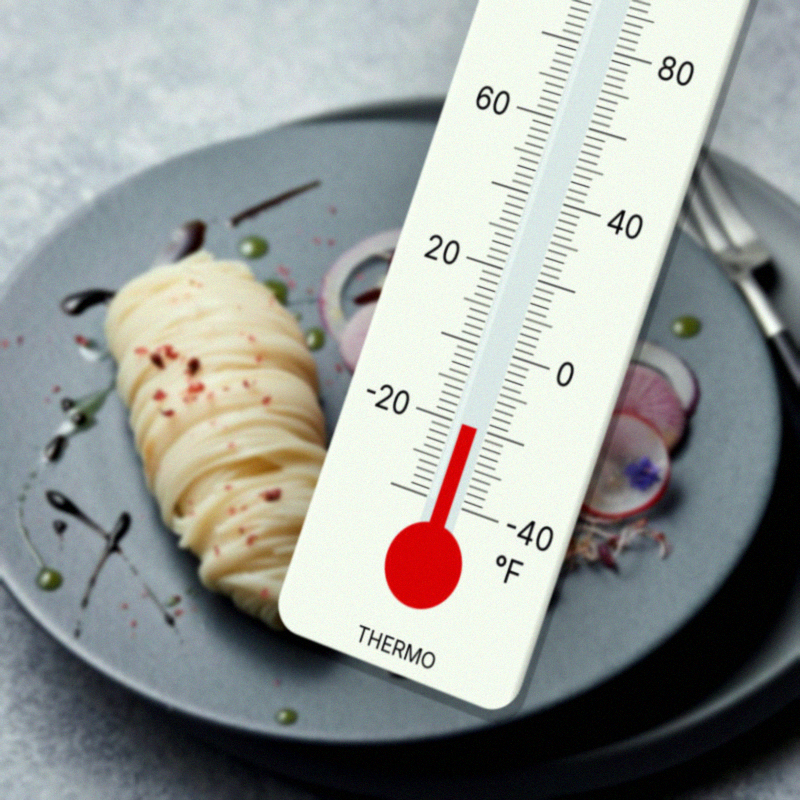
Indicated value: -20 °F
